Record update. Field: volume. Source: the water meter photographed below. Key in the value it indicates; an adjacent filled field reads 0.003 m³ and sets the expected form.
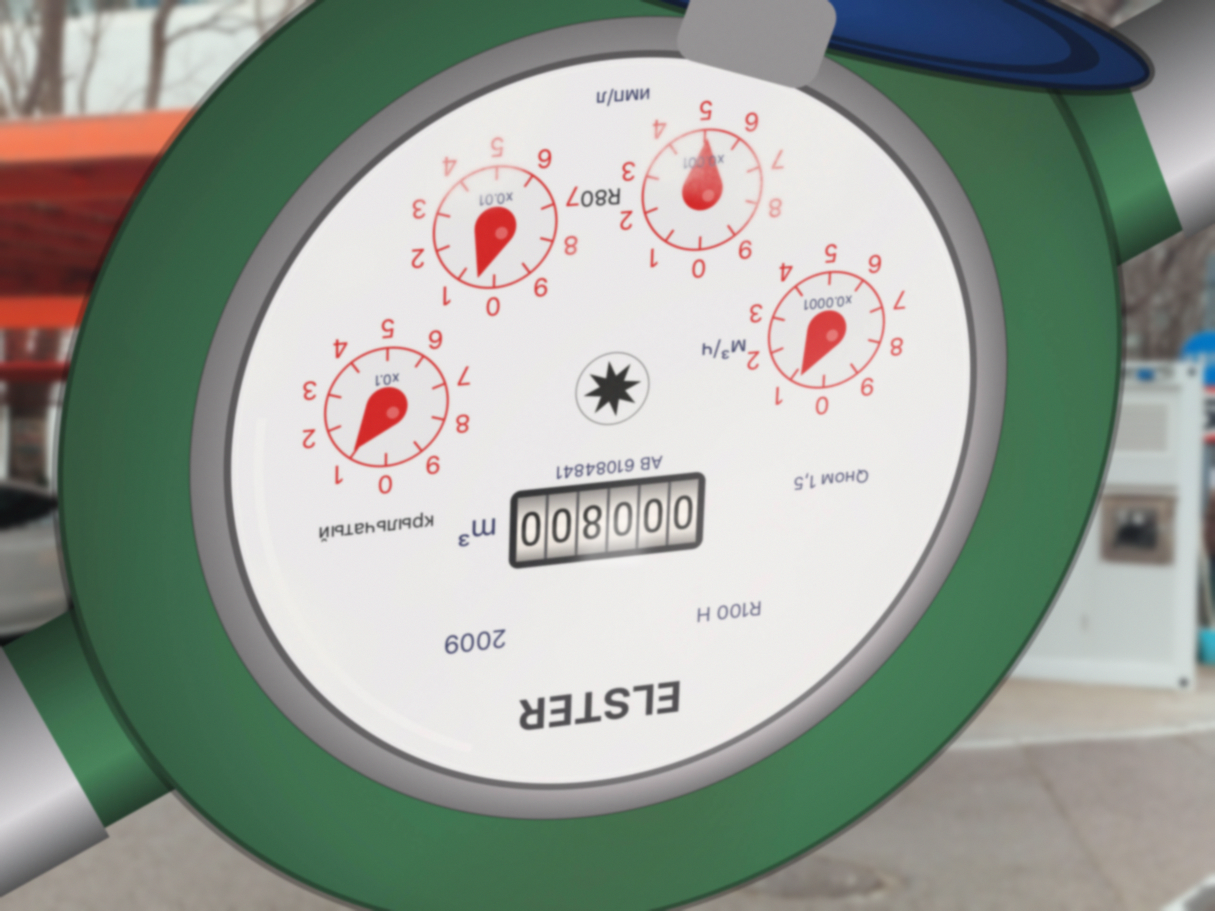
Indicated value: 800.1050 m³
